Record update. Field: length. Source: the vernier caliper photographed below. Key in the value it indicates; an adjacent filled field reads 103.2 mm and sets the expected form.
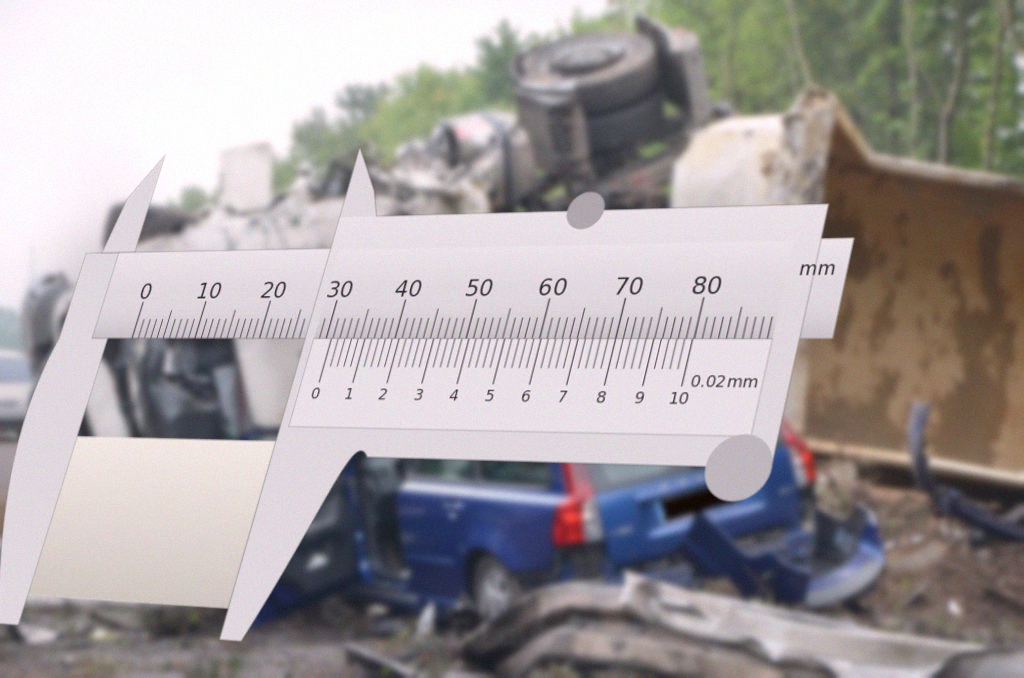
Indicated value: 30.8 mm
